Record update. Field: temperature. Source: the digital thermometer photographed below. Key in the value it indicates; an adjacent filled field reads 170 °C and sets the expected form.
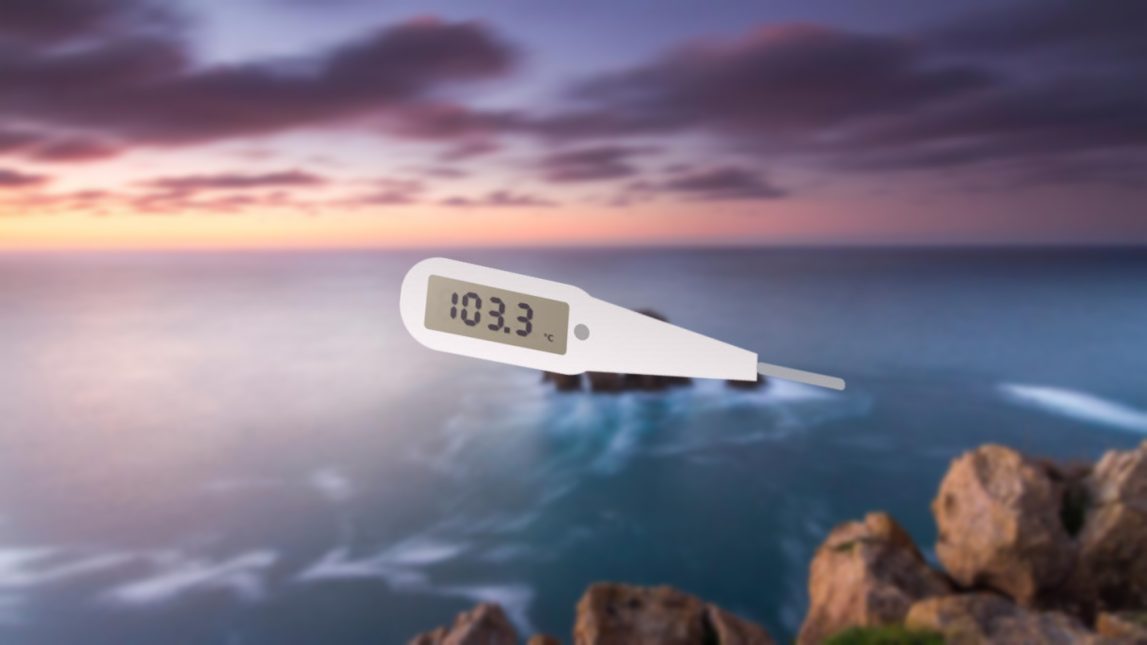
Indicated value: 103.3 °C
